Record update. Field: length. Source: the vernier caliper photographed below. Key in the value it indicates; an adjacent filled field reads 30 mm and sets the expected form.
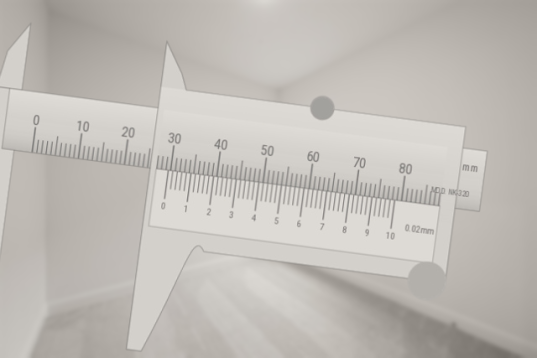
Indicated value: 29.5 mm
